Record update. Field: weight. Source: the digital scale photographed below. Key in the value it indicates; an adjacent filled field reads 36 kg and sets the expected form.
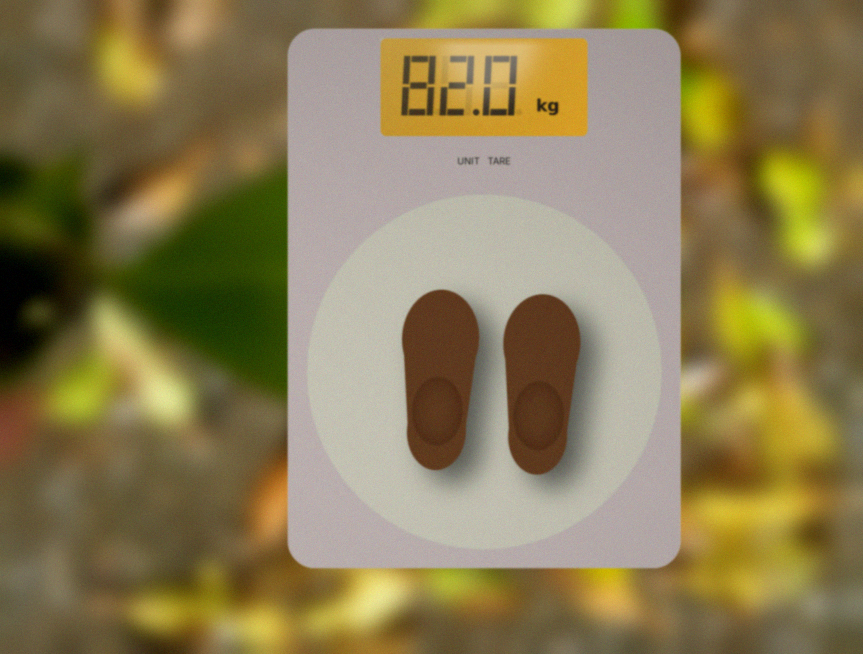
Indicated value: 82.0 kg
